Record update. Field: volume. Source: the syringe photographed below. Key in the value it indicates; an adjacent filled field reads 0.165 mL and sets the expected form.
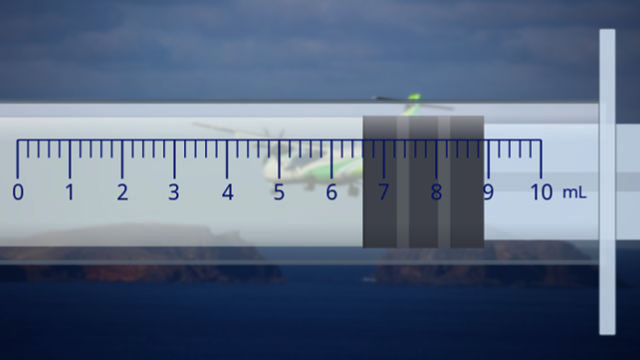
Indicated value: 6.6 mL
